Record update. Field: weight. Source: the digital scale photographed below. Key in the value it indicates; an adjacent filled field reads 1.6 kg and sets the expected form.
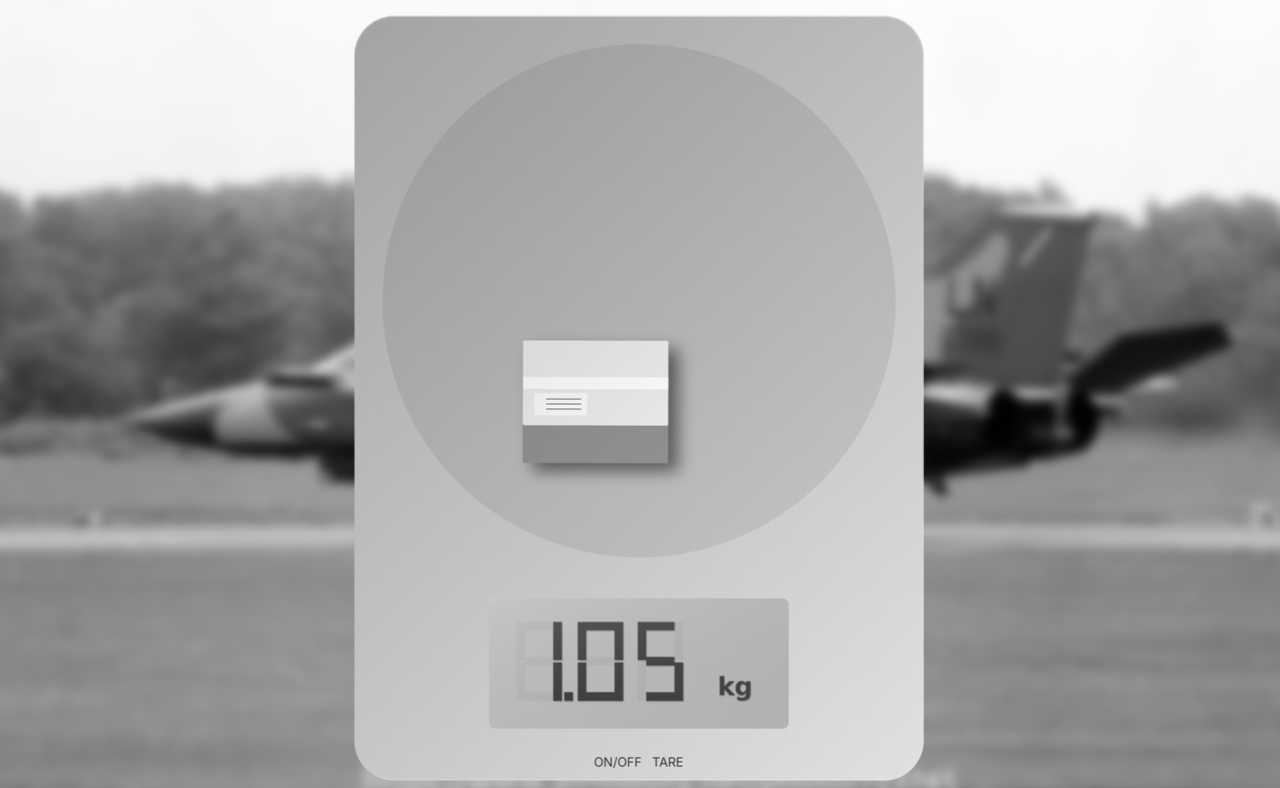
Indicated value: 1.05 kg
